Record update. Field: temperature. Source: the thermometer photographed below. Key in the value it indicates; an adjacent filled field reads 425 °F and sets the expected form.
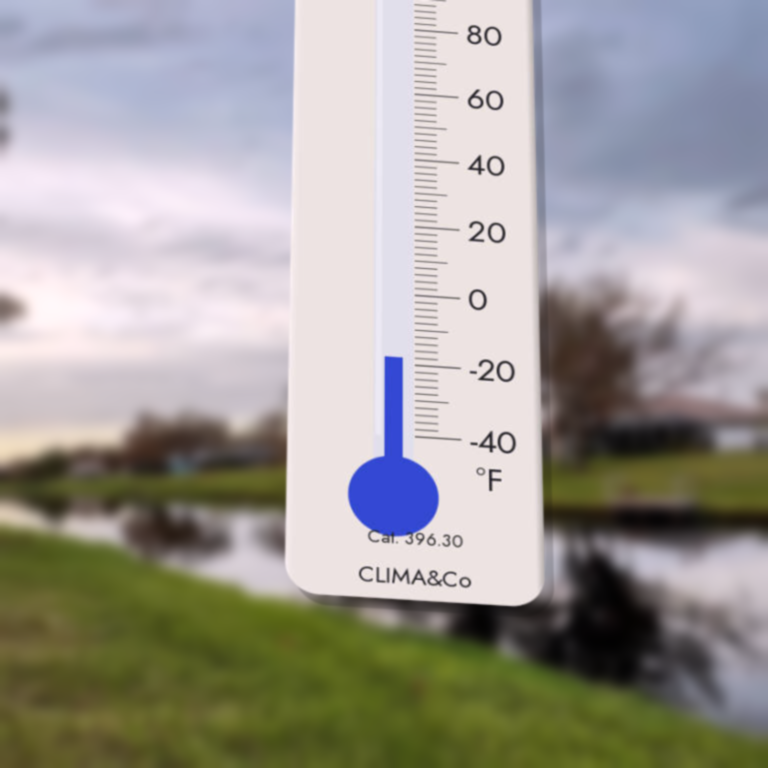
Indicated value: -18 °F
